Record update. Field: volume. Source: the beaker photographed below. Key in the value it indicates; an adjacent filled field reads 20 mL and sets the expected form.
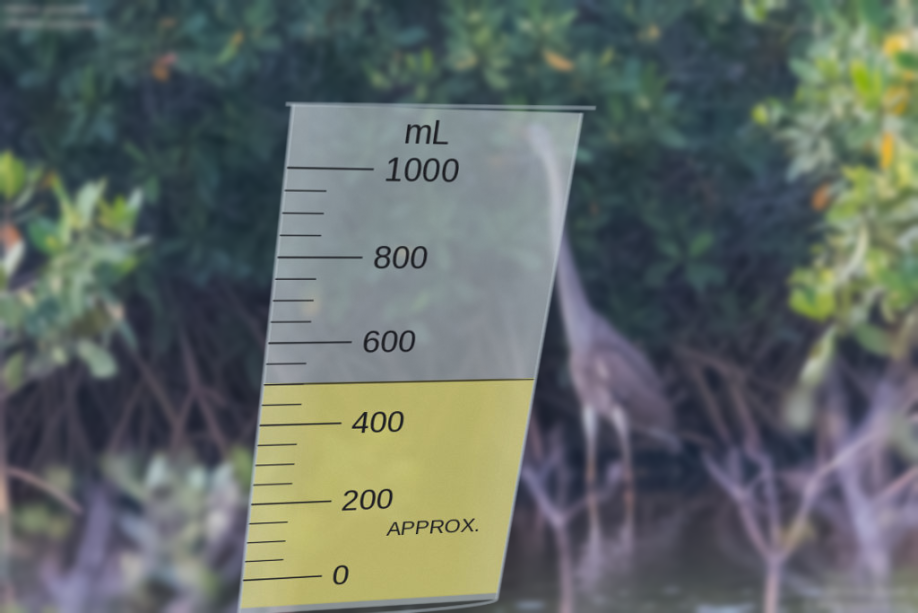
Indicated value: 500 mL
